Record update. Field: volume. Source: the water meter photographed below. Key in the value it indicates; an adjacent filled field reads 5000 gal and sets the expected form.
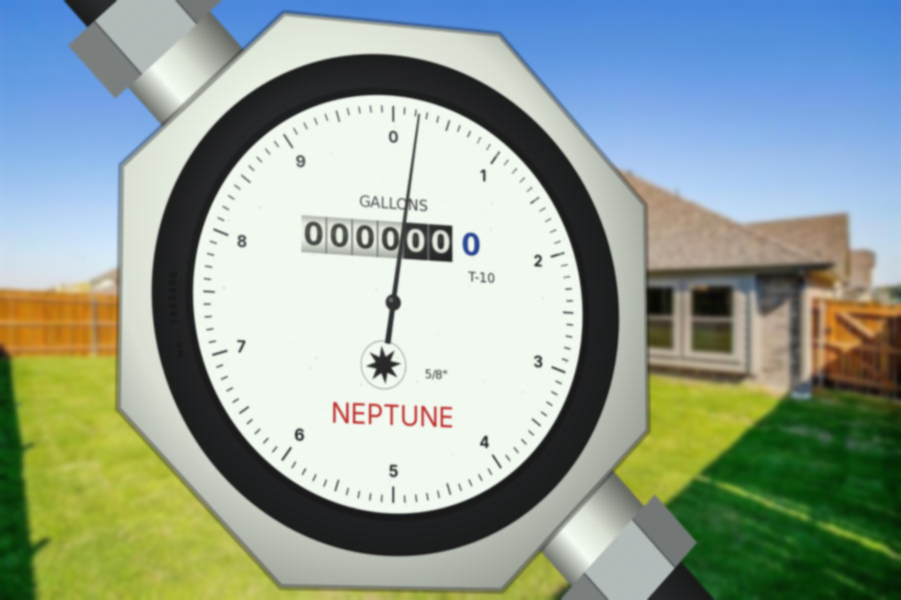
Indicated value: 0.2 gal
